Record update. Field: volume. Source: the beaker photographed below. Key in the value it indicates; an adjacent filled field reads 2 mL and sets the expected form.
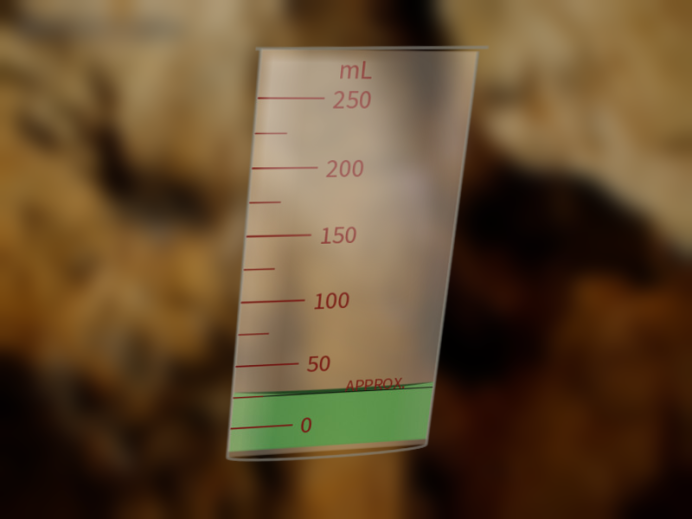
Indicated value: 25 mL
